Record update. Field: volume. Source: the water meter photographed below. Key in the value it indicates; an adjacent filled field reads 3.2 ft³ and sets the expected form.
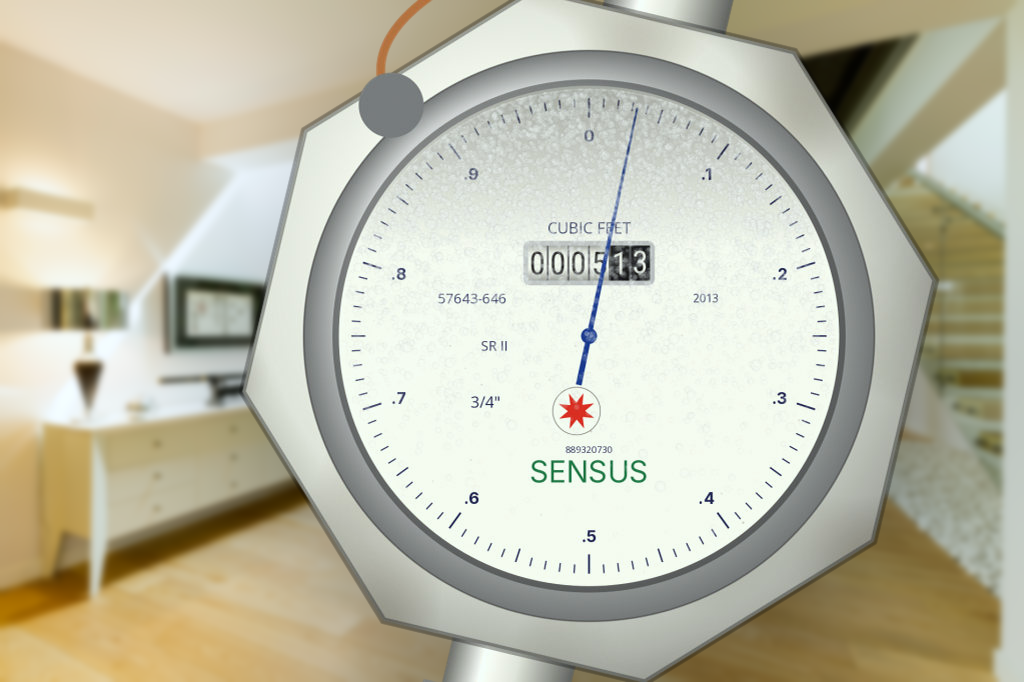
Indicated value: 513.03 ft³
